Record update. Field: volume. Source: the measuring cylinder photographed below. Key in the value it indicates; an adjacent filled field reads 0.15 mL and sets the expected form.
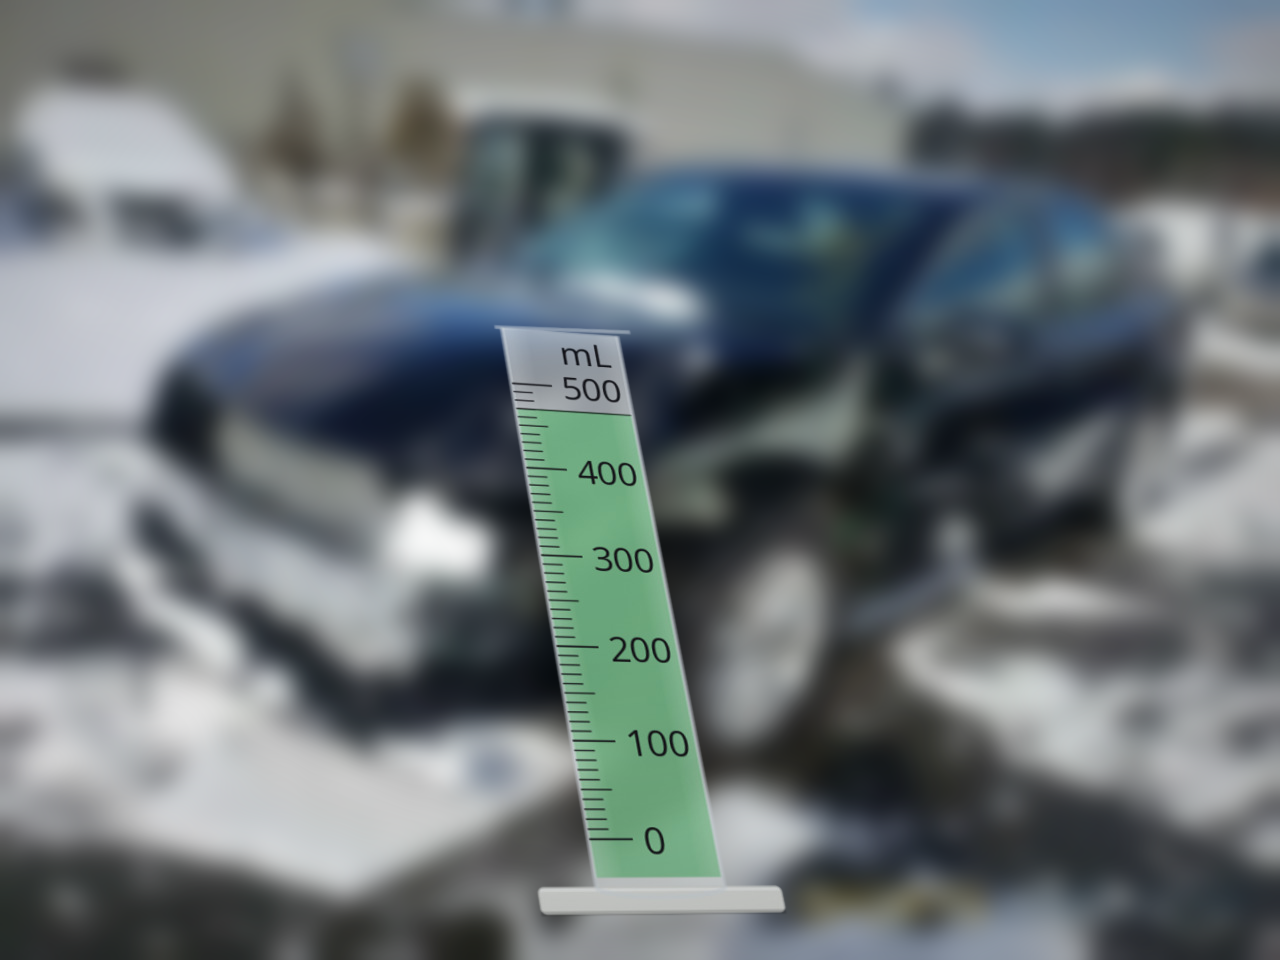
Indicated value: 470 mL
